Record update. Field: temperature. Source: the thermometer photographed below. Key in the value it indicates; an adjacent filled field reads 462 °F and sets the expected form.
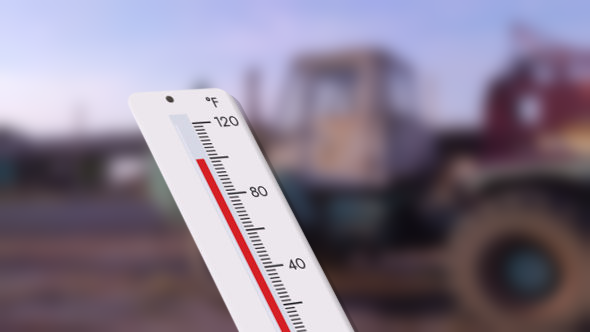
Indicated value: 100 °F
